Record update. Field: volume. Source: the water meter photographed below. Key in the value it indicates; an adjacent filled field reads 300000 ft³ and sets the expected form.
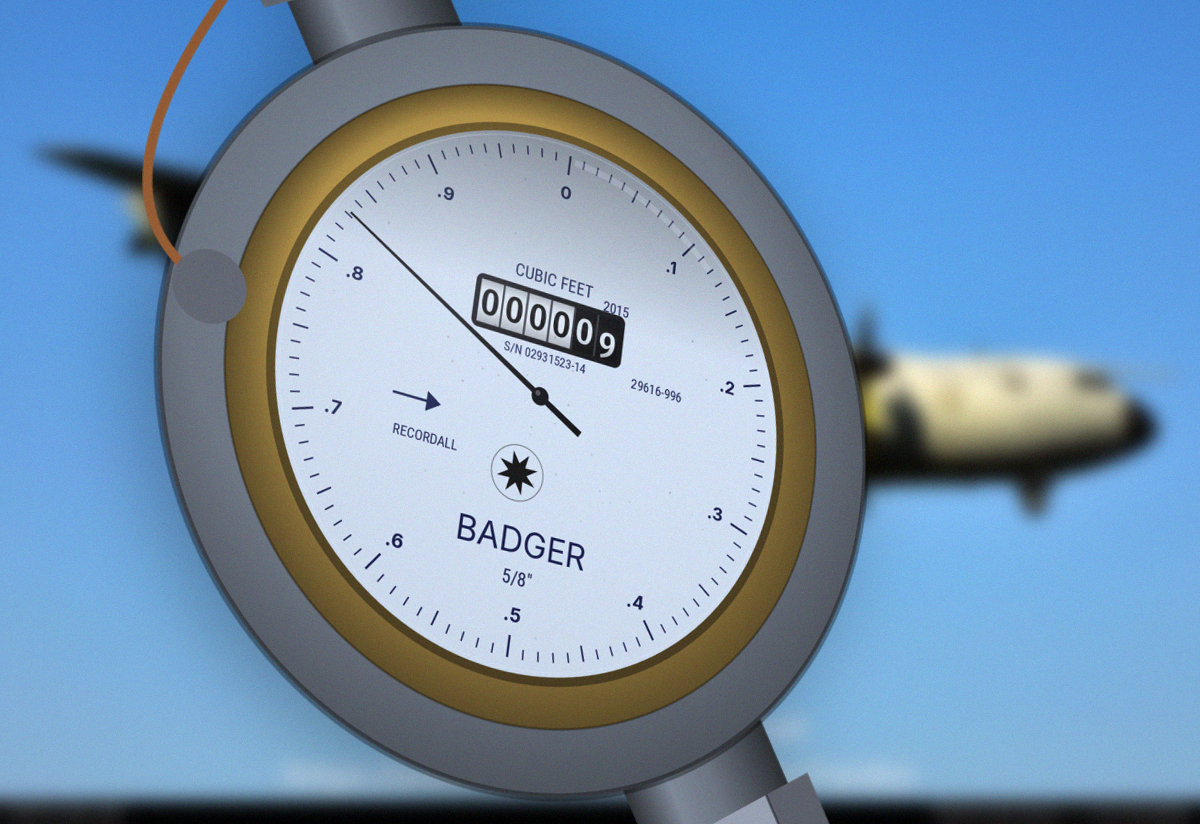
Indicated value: 8.83 ft³
